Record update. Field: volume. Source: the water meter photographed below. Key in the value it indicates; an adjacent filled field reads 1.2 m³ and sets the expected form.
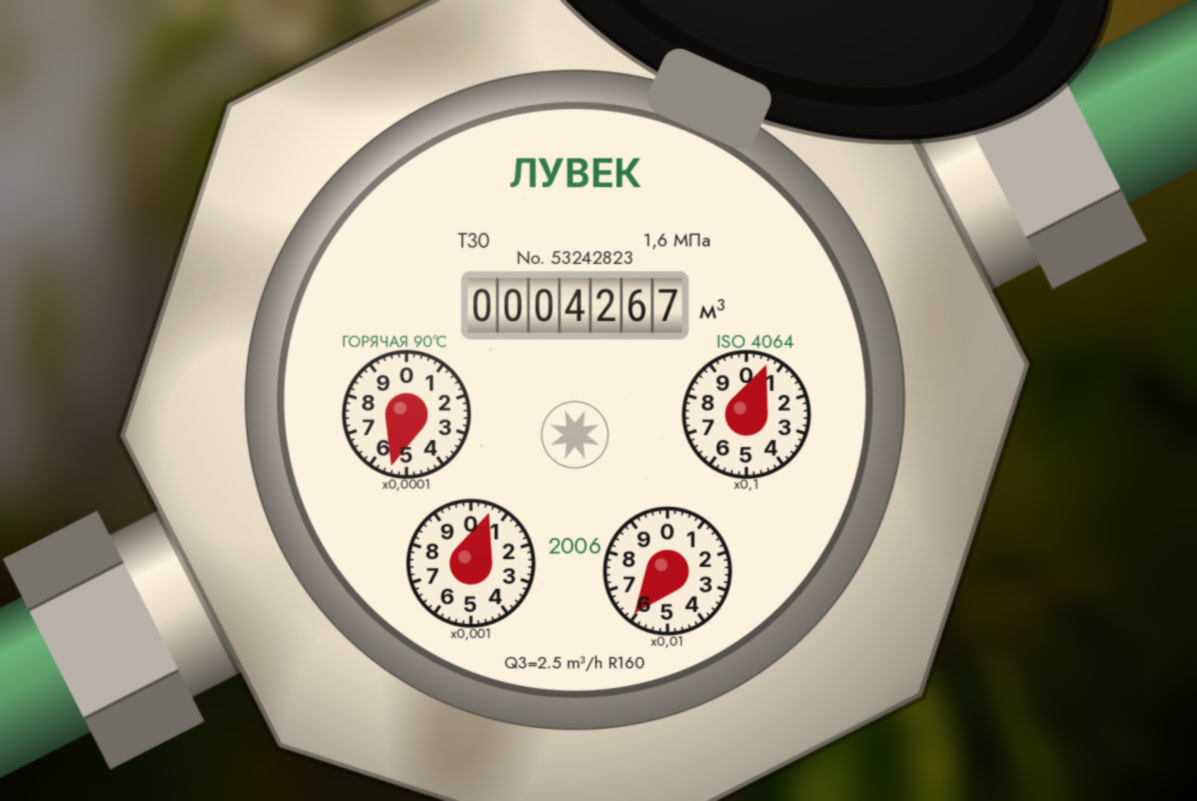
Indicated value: 4267.0605 m³
